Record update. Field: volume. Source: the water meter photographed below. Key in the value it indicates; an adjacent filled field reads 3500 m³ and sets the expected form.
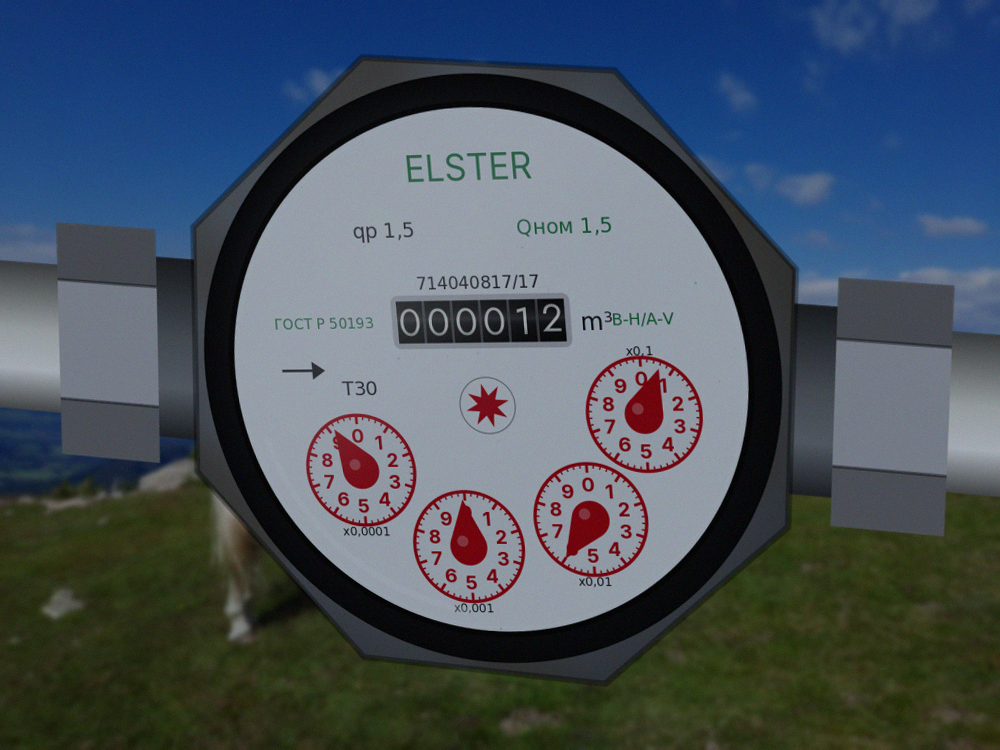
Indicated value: 12.0599 m³
